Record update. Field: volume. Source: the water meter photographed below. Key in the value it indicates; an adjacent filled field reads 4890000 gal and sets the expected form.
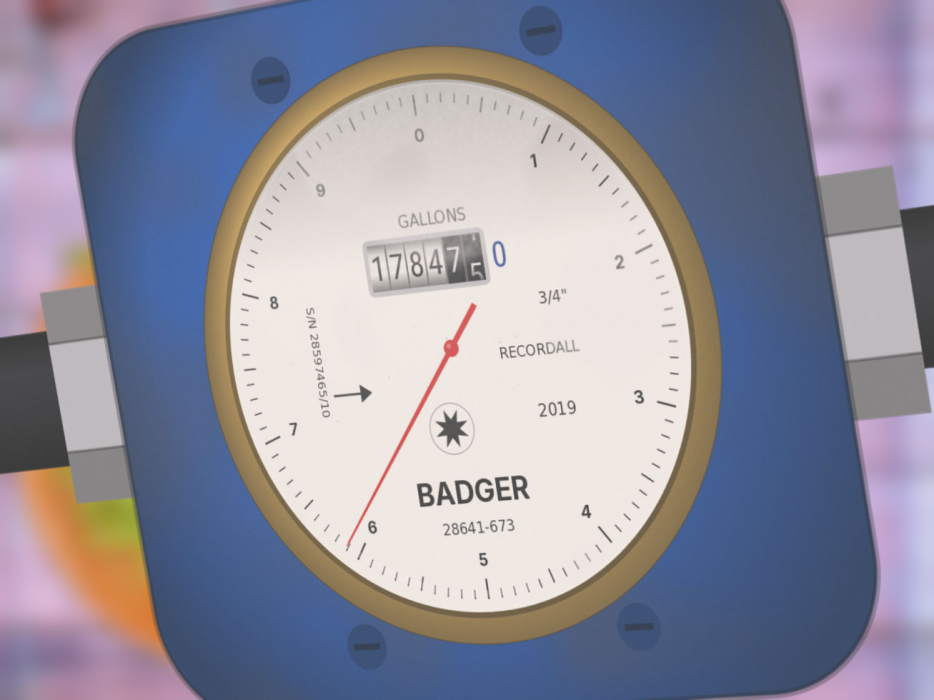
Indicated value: 1784746.1 gal
